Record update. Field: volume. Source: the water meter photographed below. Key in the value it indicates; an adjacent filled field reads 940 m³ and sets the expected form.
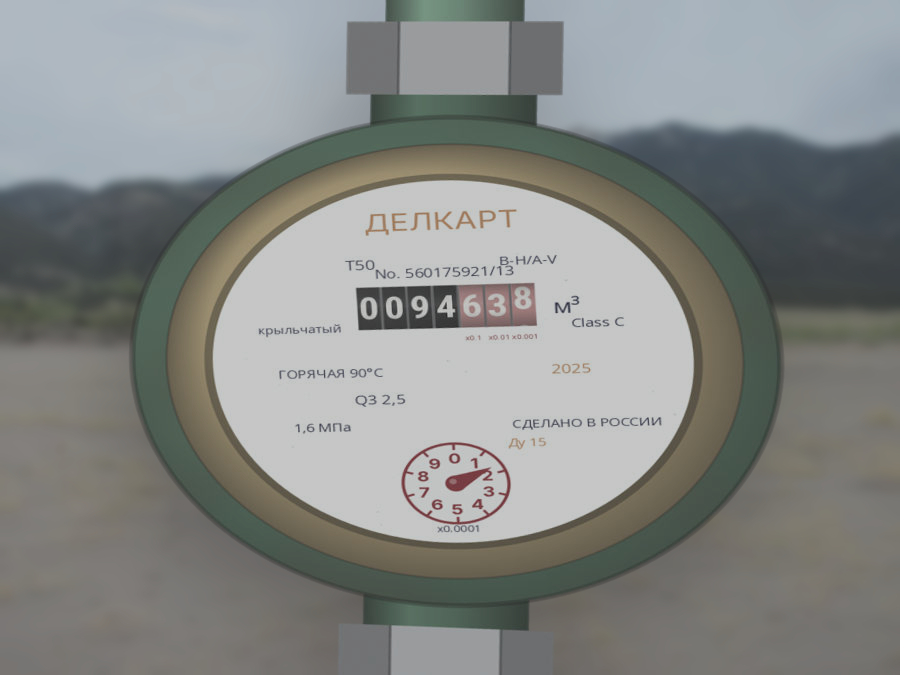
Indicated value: 94.6381 m³
